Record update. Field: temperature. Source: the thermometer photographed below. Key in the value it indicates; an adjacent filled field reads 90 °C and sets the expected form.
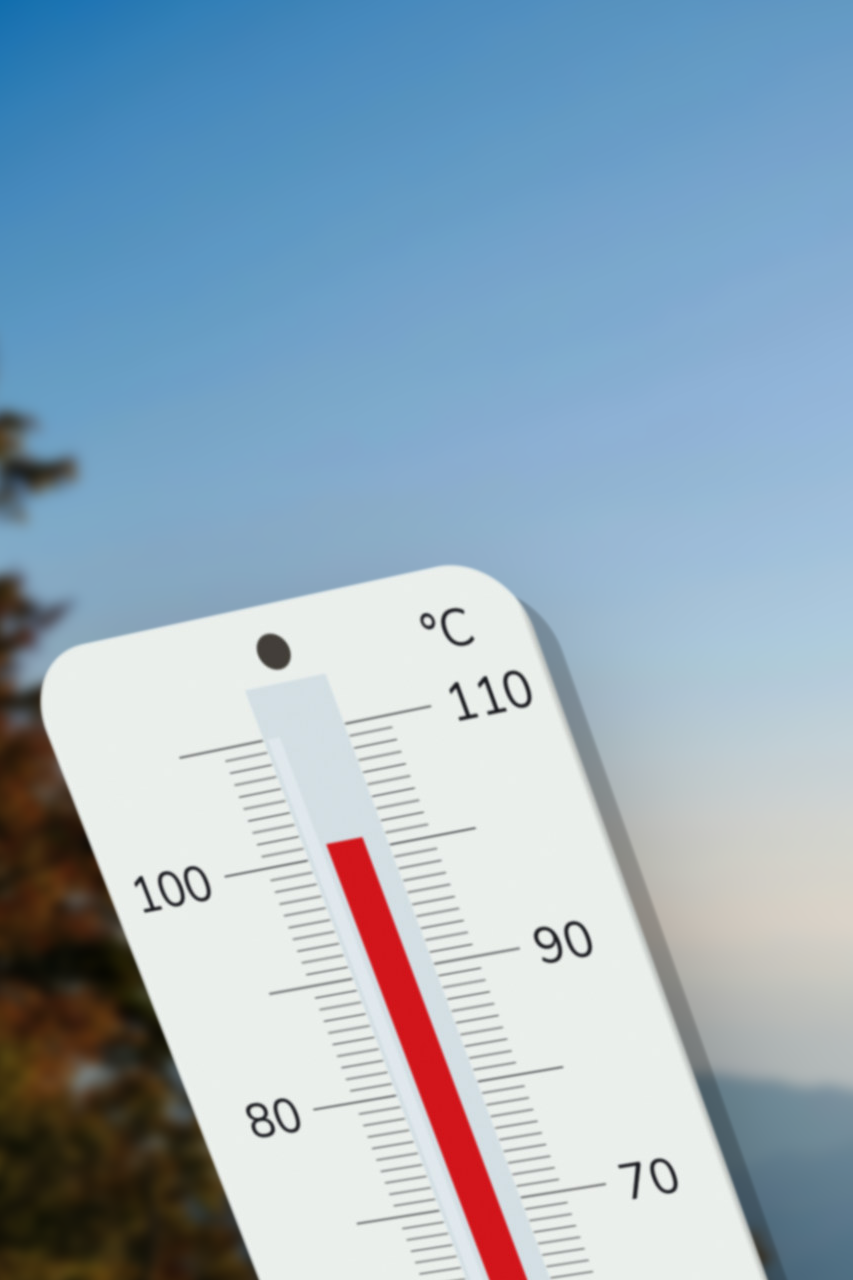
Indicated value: 101 °C
